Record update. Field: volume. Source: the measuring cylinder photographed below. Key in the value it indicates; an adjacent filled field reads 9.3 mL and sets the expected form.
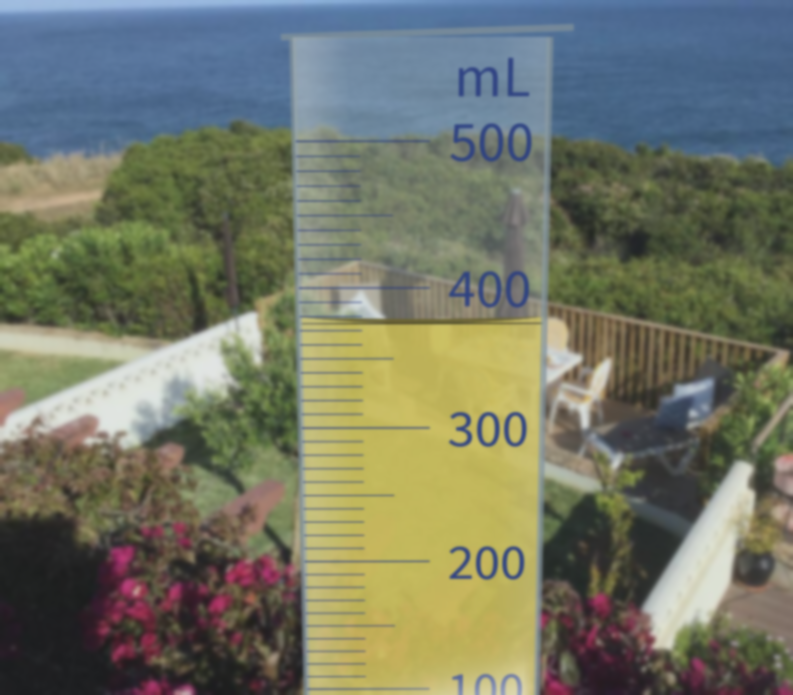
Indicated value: 375 mL
